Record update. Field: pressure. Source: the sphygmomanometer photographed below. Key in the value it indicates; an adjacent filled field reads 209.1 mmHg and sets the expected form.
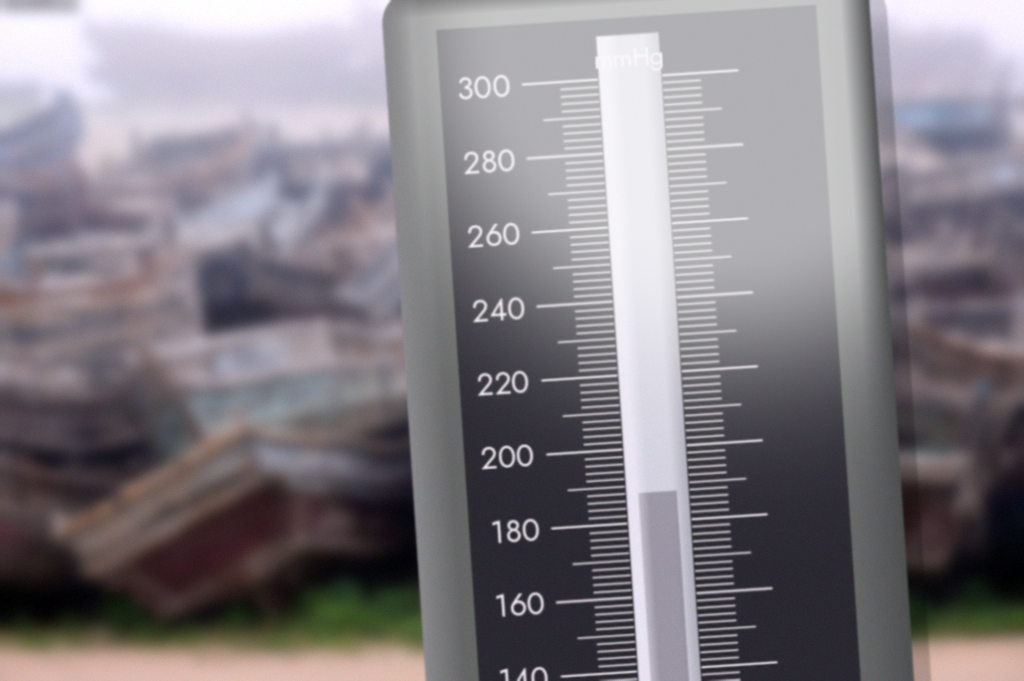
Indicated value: 188 mmHg
